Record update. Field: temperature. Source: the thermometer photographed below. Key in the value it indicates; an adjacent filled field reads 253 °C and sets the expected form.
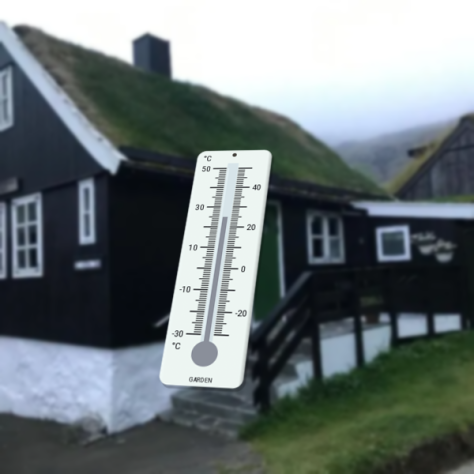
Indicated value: 25 °C
